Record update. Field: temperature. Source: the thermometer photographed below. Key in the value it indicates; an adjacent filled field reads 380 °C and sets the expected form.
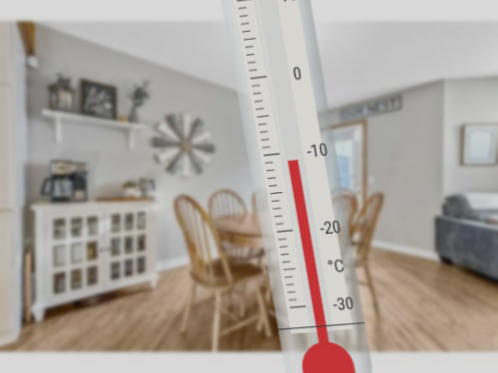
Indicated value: -11 °C
